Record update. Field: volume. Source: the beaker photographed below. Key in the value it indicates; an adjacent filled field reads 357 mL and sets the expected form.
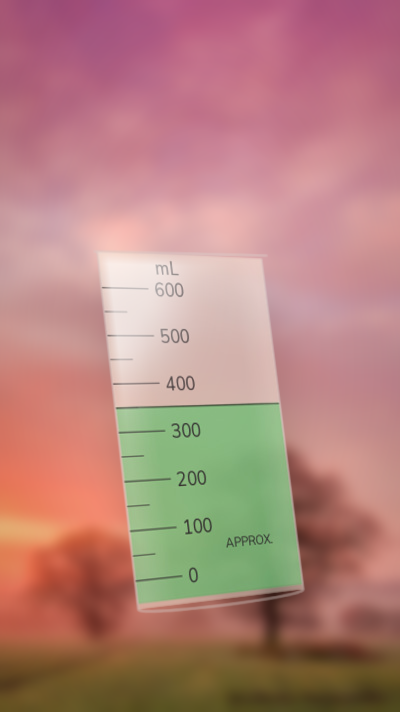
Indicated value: 350 mL
